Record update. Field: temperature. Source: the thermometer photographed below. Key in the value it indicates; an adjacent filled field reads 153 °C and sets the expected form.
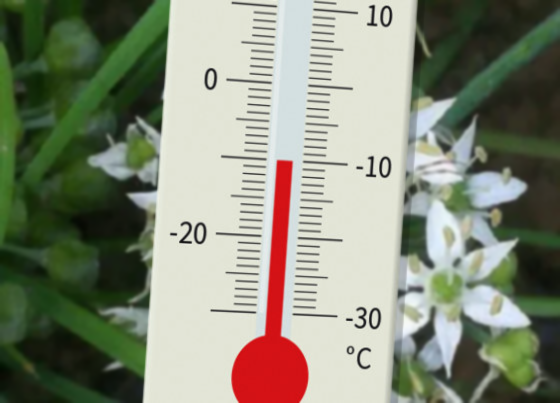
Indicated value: -10 °C
